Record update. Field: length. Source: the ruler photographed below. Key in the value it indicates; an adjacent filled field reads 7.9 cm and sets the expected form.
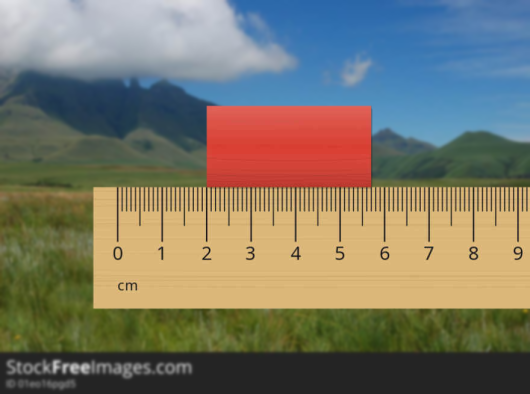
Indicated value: 3.7 cm
